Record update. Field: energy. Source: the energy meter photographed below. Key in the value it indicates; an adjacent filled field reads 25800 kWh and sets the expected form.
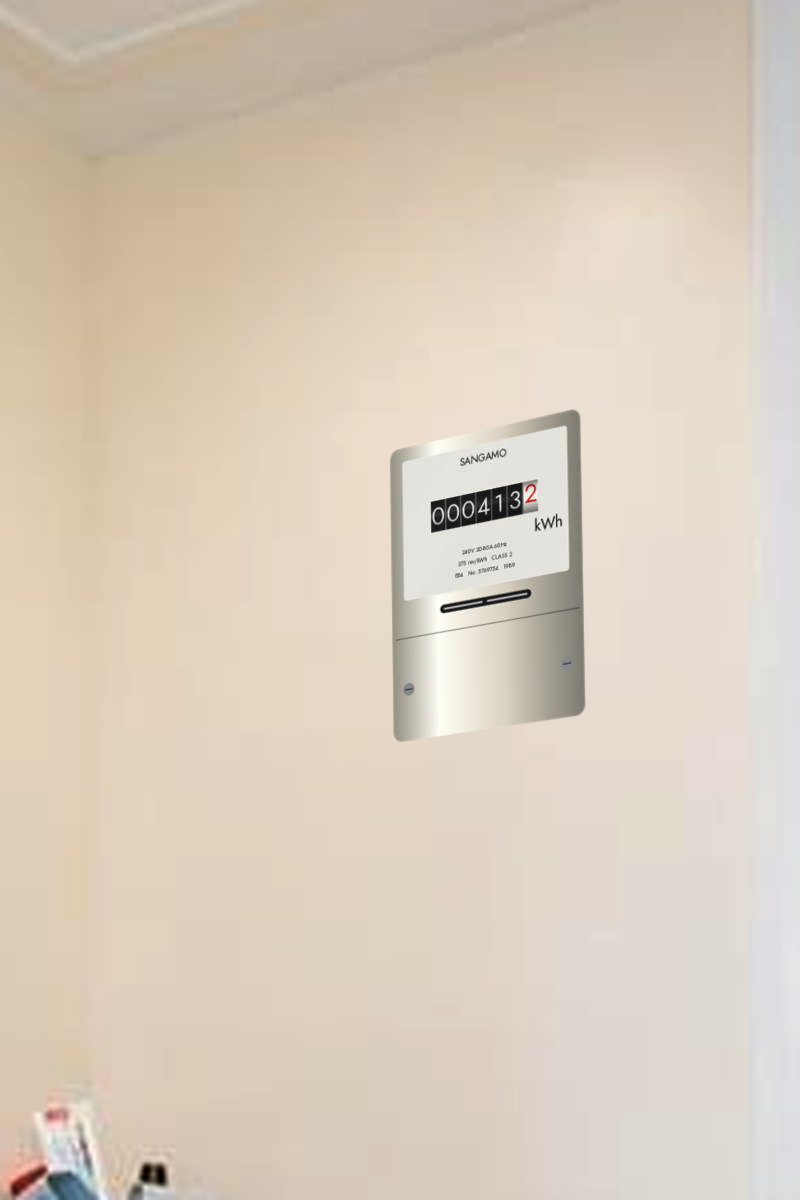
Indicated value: 413.2 kWh
